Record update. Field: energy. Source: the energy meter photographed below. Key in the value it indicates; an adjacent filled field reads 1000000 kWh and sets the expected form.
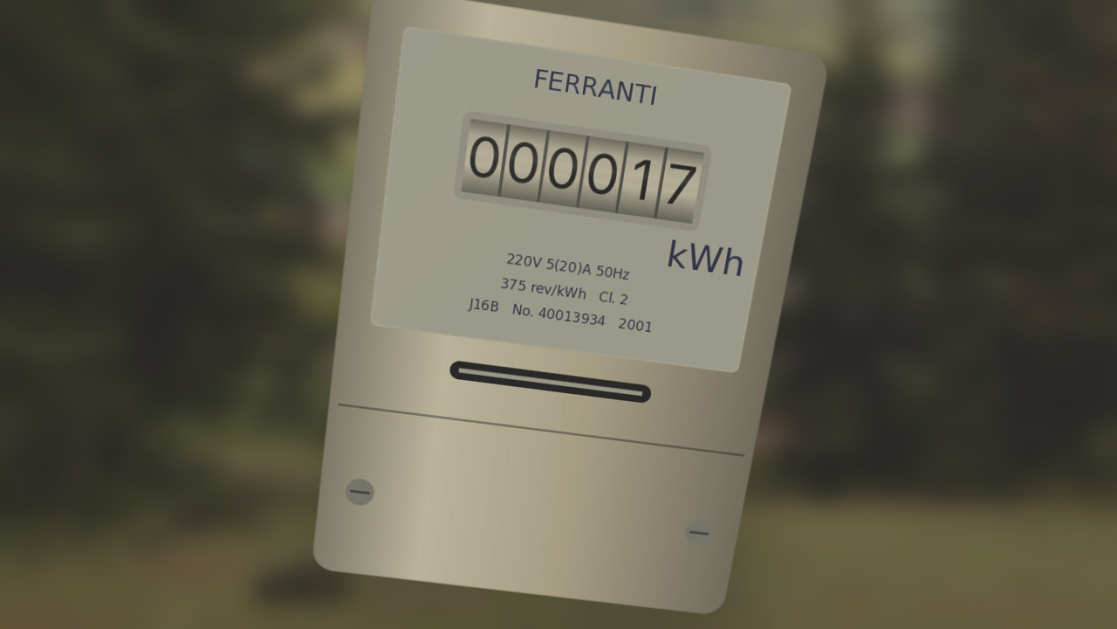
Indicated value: 17 kWh
